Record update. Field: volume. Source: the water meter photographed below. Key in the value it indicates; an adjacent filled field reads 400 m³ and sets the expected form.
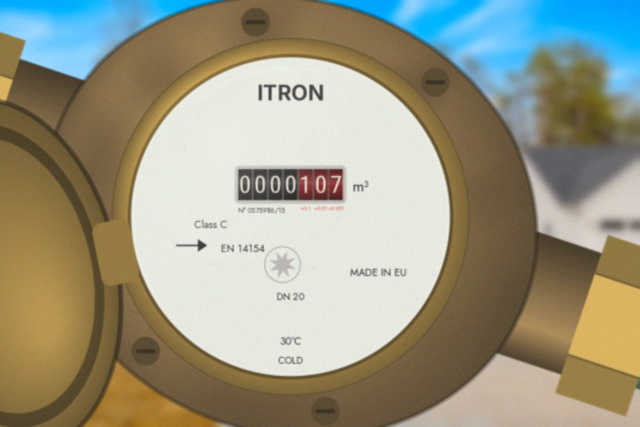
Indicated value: 0.107 m³
